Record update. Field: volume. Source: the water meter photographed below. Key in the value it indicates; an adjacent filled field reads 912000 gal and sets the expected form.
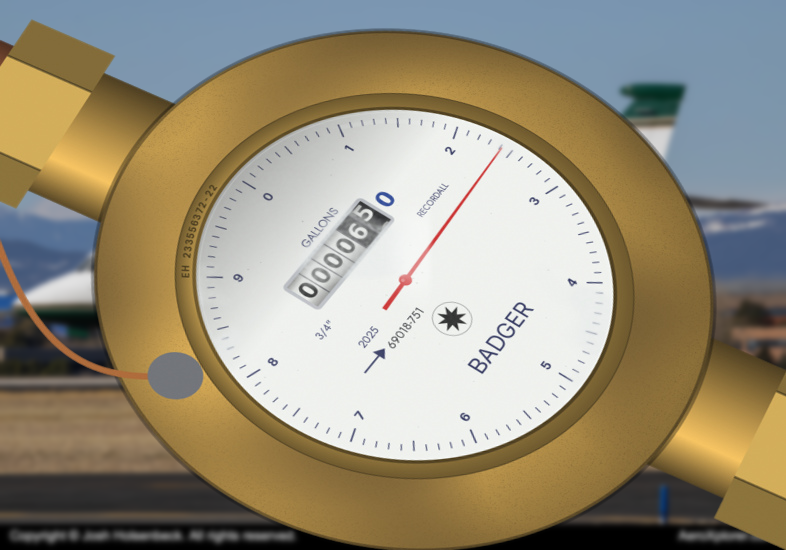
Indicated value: 652.4 gal
